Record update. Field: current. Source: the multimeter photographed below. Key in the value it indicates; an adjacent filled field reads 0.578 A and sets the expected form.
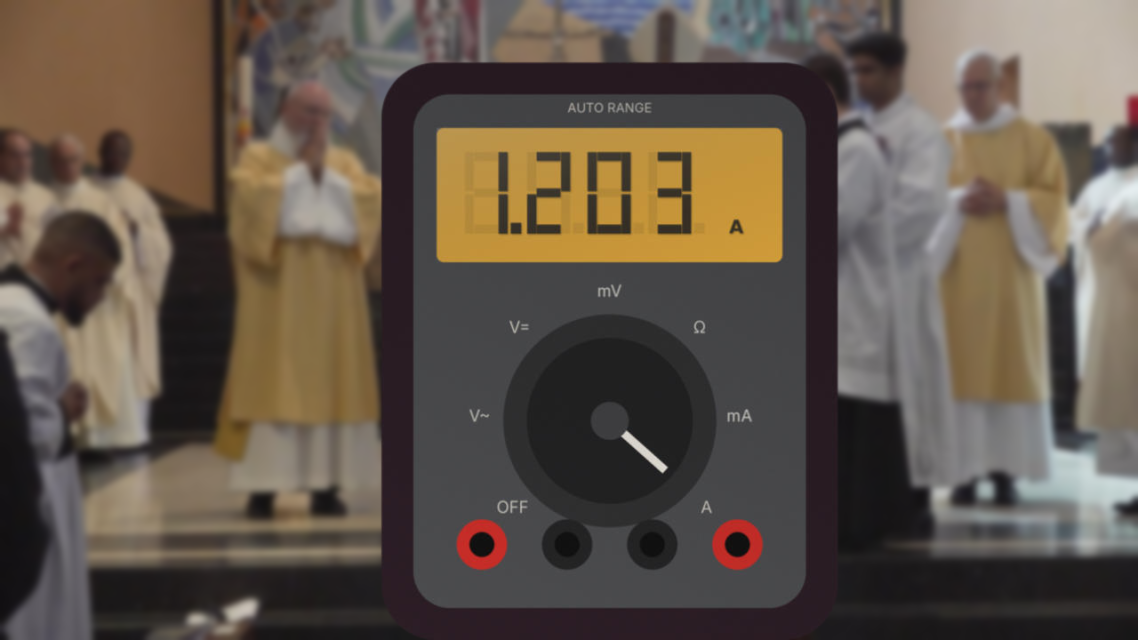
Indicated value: 1.203 A
